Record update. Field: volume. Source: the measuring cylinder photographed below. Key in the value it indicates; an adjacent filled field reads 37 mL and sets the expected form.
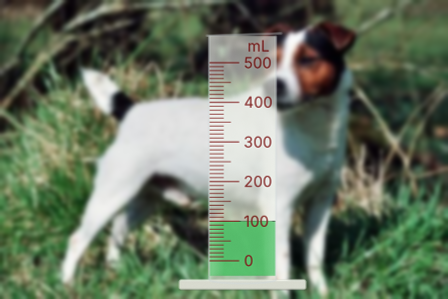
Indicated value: 100 mL
